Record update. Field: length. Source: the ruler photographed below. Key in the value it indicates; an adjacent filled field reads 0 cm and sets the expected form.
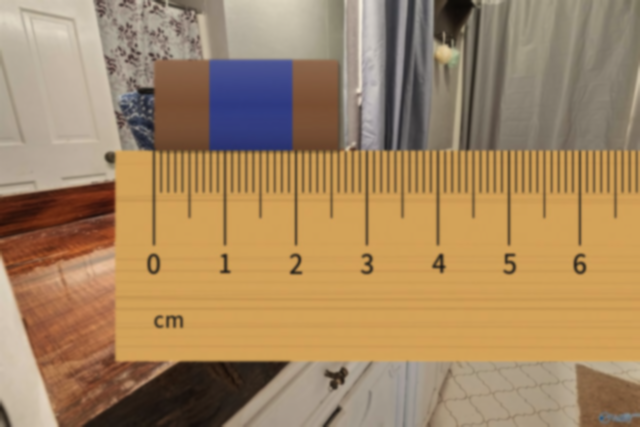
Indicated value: 2.6 cm
